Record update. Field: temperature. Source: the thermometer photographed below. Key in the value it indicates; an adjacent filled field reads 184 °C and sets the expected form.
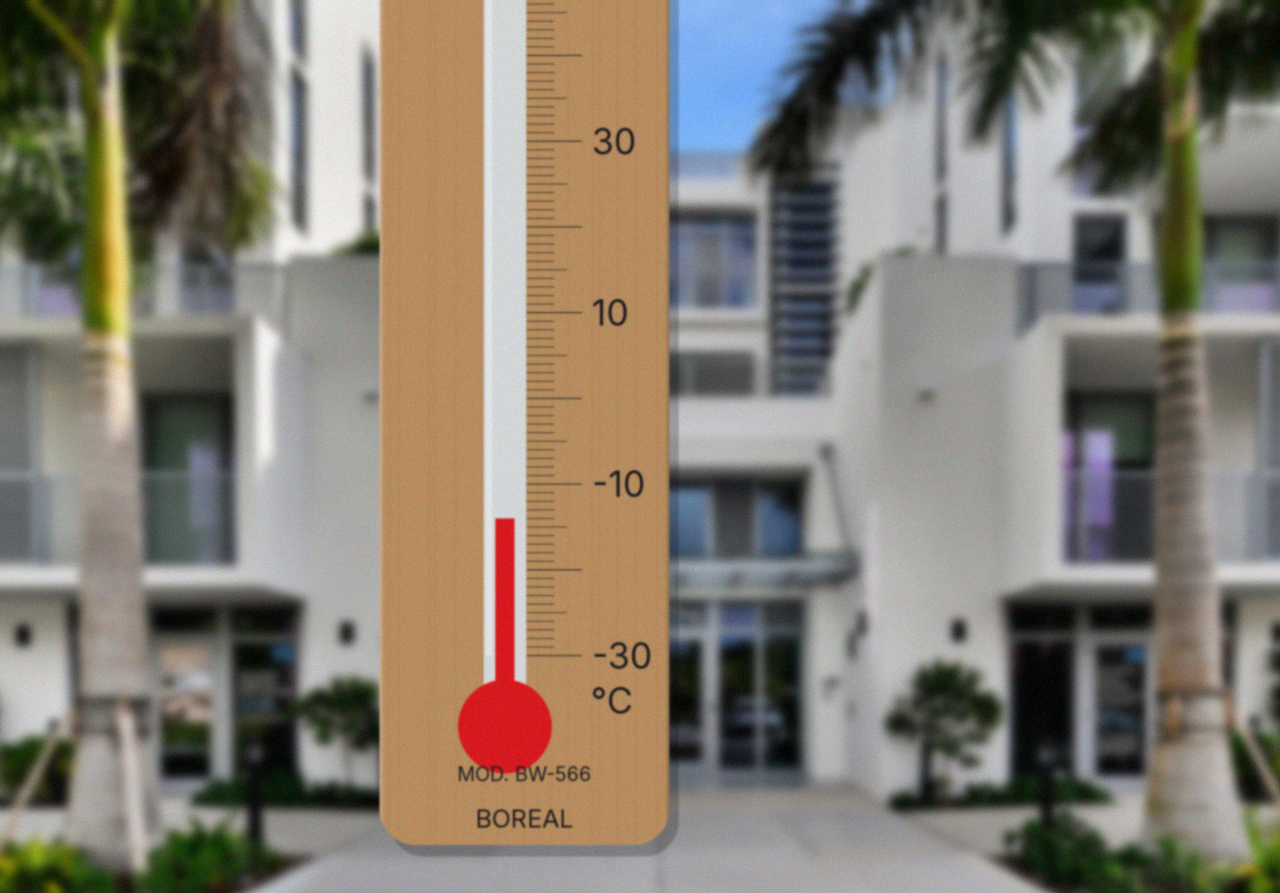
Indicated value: -14 °C
